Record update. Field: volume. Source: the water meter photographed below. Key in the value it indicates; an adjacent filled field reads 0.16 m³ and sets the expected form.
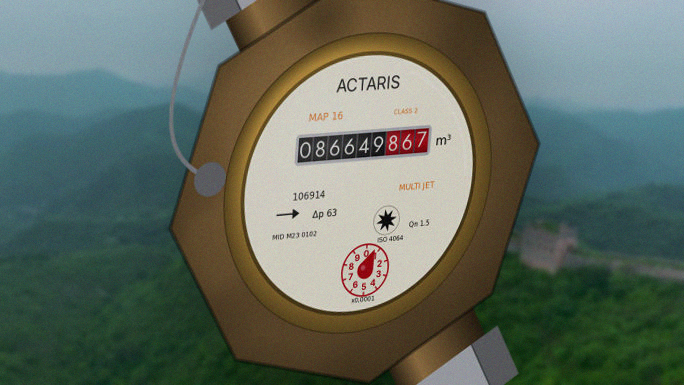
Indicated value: 86649.8670 m³
